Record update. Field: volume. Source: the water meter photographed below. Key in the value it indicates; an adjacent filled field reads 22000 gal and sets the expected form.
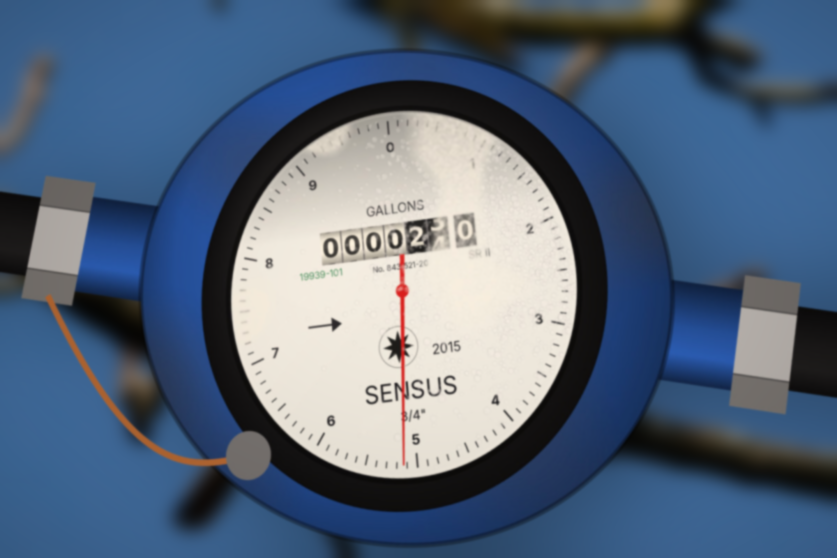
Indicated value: 235.1 gal
